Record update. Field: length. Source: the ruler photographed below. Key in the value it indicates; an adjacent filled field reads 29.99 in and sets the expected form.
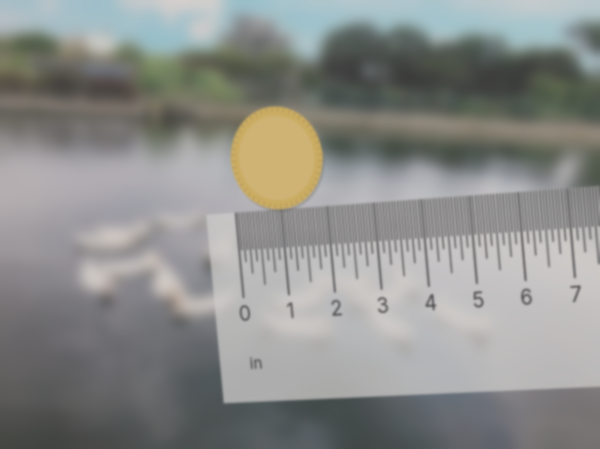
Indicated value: 2 in
